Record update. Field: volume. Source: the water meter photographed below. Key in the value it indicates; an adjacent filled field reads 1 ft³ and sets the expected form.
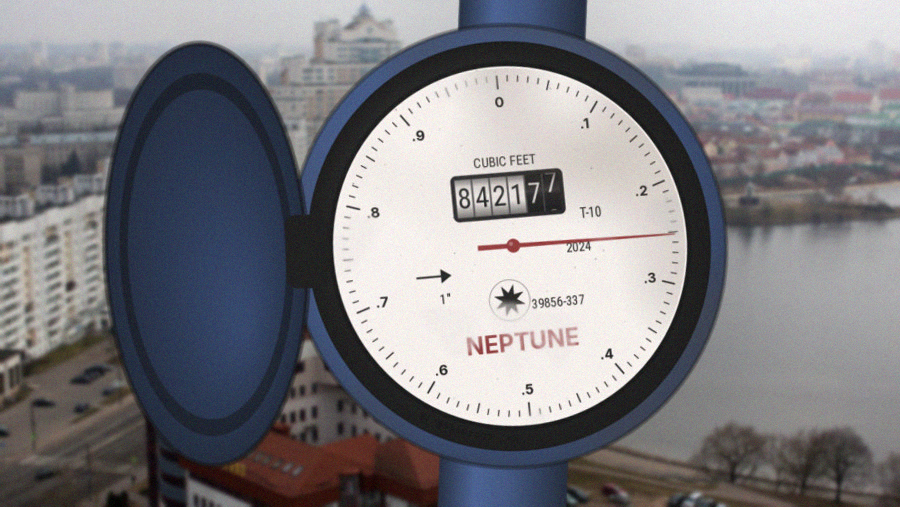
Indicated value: 842177.25 ft³
